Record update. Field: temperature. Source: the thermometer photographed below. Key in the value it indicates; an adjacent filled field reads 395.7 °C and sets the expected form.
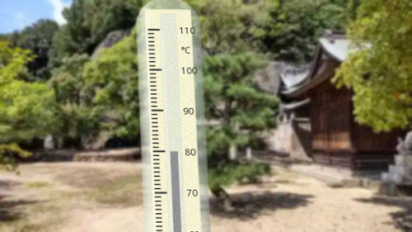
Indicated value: 80 °C
